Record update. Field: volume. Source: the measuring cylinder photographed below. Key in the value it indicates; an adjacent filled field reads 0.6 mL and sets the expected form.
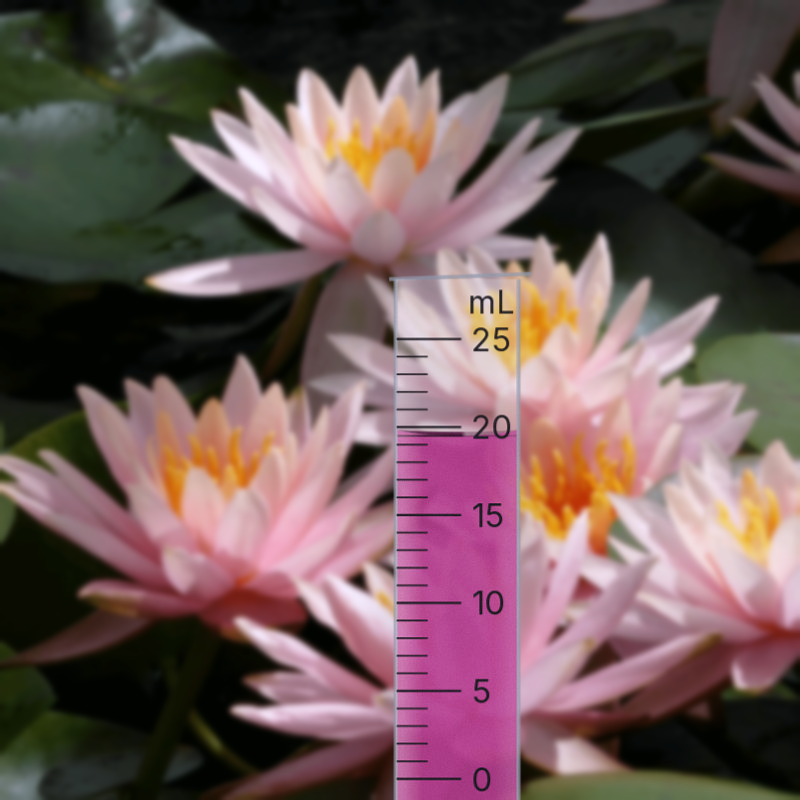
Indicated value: 19.5 mL
